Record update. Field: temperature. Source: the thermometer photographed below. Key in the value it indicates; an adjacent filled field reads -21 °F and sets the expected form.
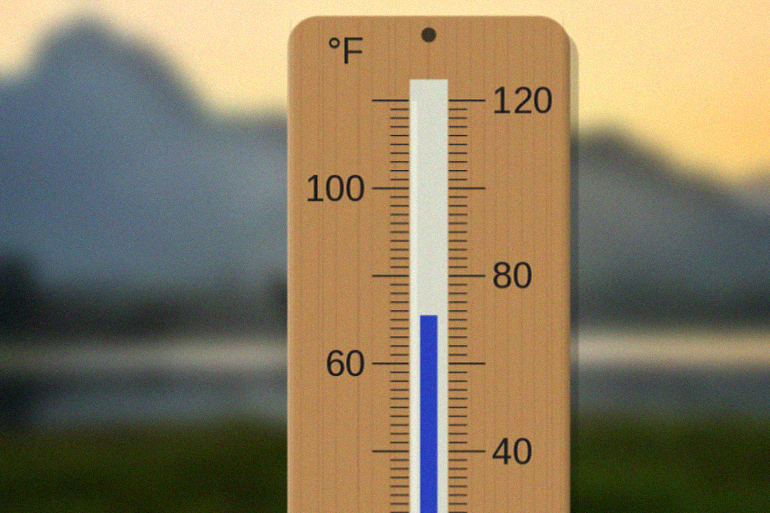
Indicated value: 71 °F
